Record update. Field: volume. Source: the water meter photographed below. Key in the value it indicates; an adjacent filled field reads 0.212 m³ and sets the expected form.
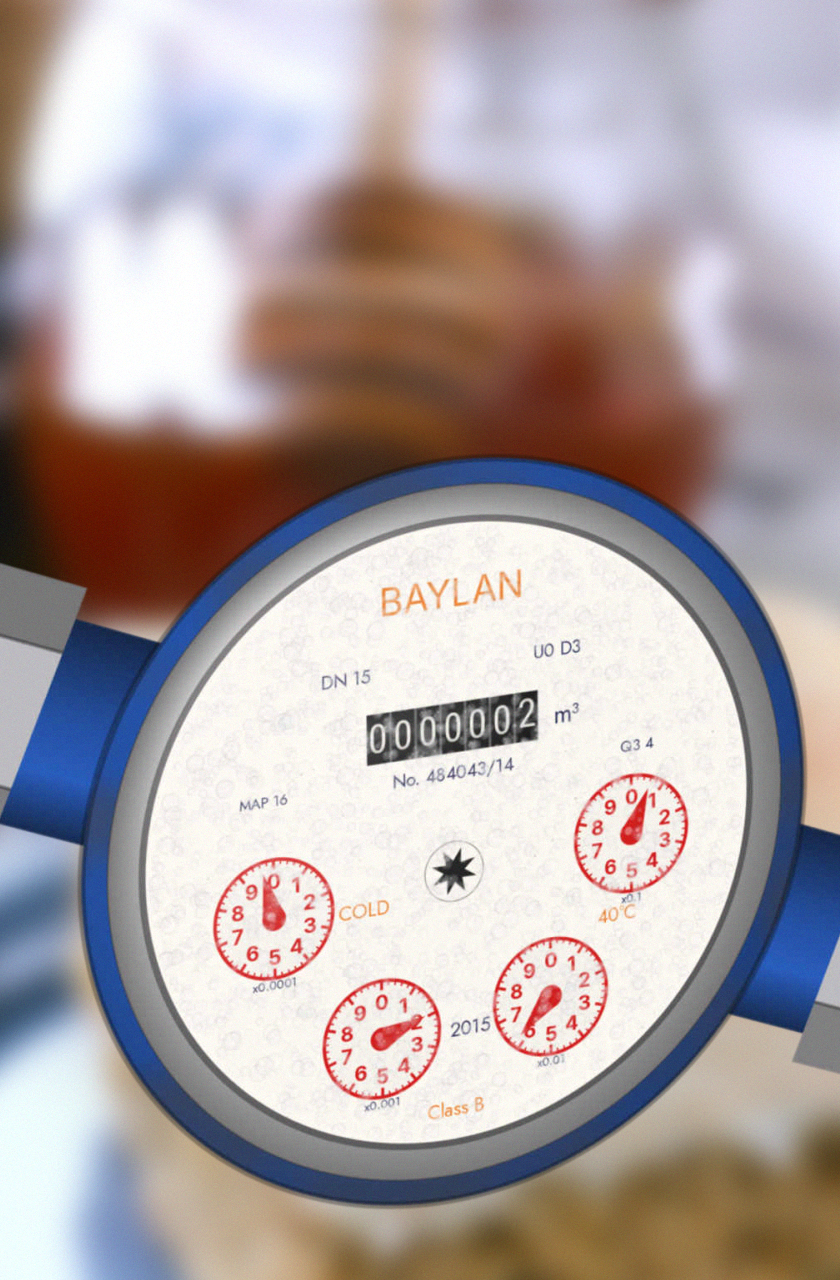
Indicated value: 2.0619 m³
